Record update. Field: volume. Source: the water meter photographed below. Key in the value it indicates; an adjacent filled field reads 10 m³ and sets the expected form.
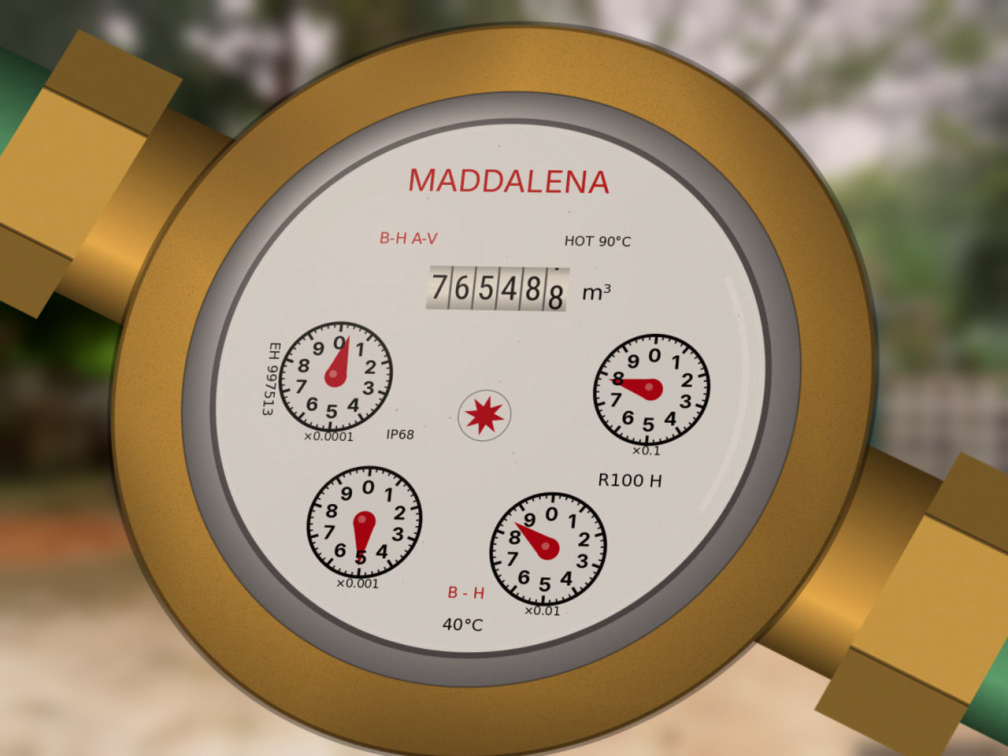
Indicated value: 765487.7850 m³
